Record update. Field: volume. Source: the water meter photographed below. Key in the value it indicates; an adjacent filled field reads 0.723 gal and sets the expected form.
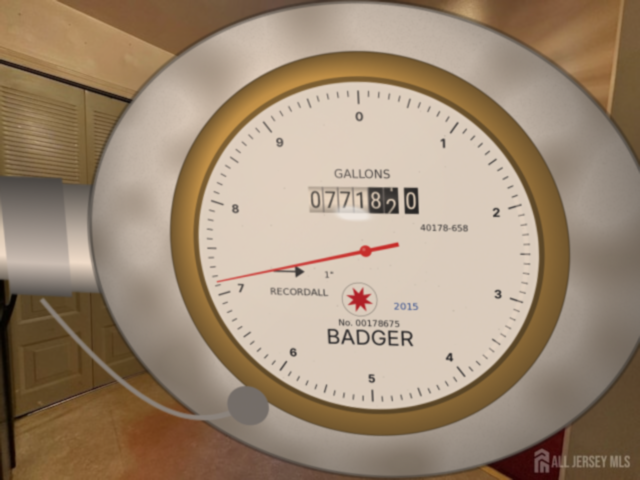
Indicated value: 771817.1 gal
